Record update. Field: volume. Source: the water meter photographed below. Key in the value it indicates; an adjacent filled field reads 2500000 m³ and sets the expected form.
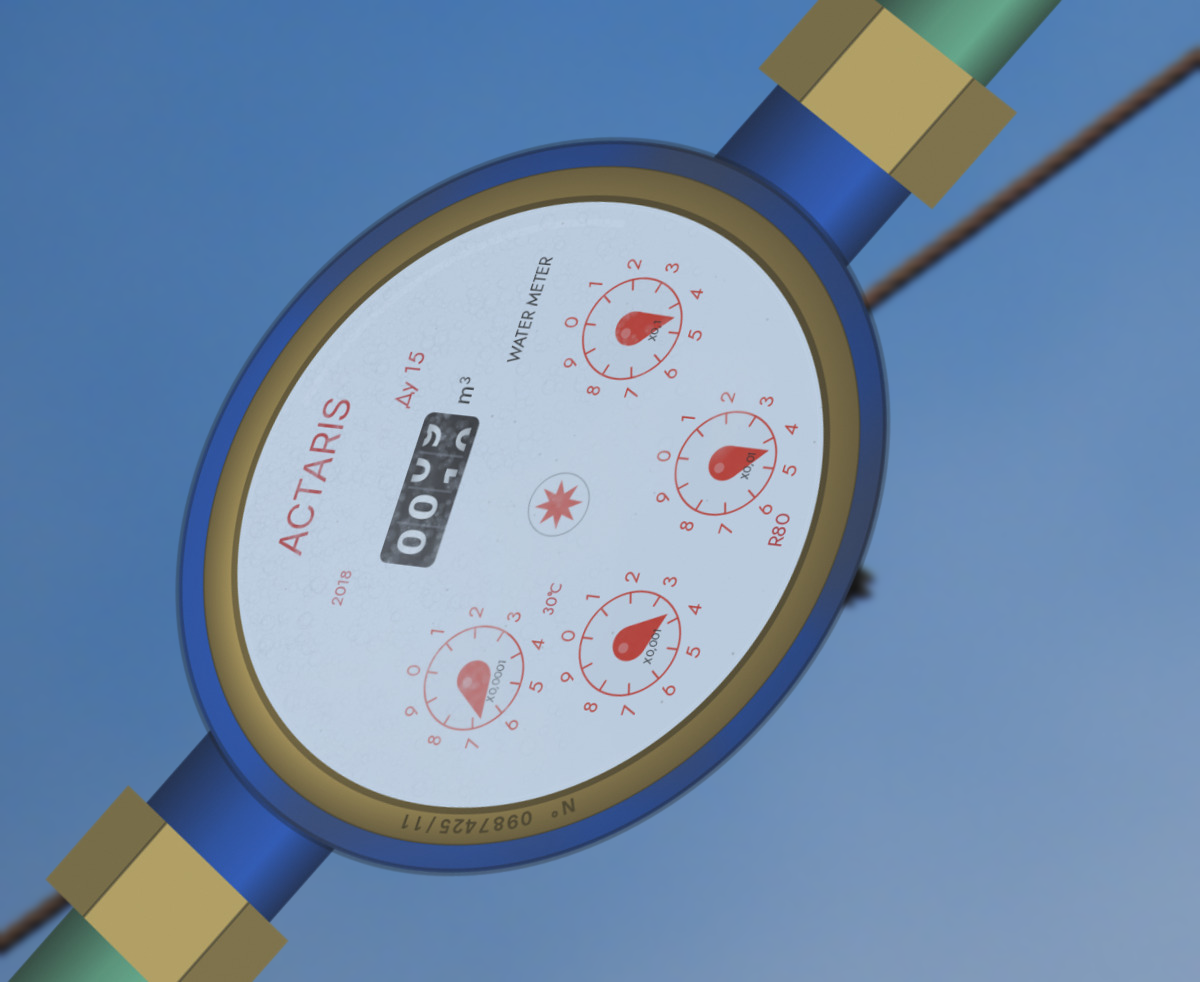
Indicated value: 9.4436 m³
